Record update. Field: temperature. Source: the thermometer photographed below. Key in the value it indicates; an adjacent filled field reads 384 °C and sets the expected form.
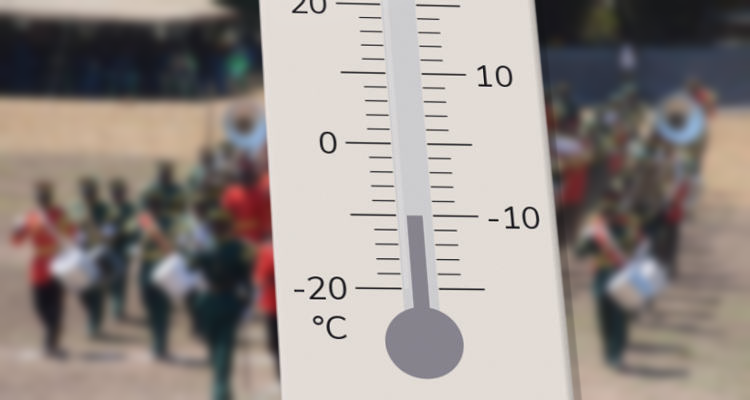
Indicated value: -10 °C
